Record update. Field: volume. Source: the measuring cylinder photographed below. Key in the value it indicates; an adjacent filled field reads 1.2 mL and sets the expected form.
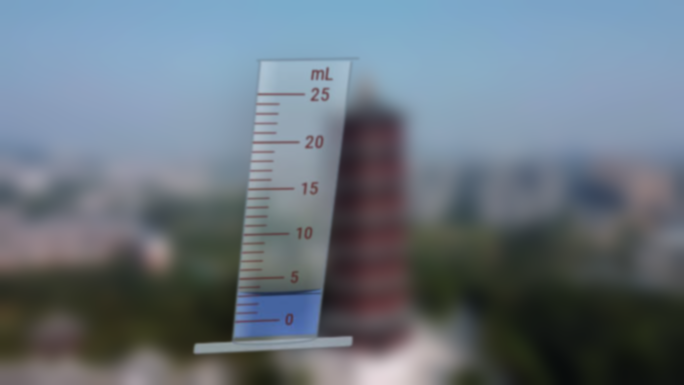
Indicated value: 3 mL
